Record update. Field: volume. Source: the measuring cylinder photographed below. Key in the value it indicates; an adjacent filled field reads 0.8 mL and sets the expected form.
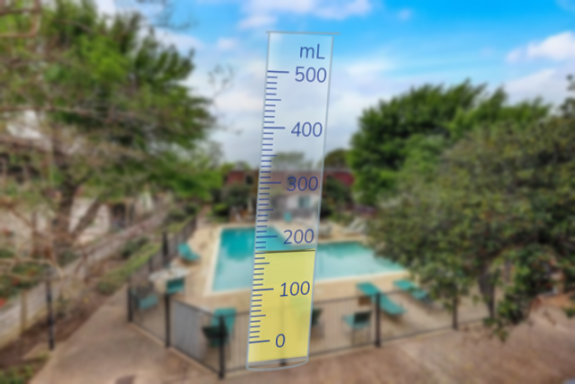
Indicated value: 170 mL
